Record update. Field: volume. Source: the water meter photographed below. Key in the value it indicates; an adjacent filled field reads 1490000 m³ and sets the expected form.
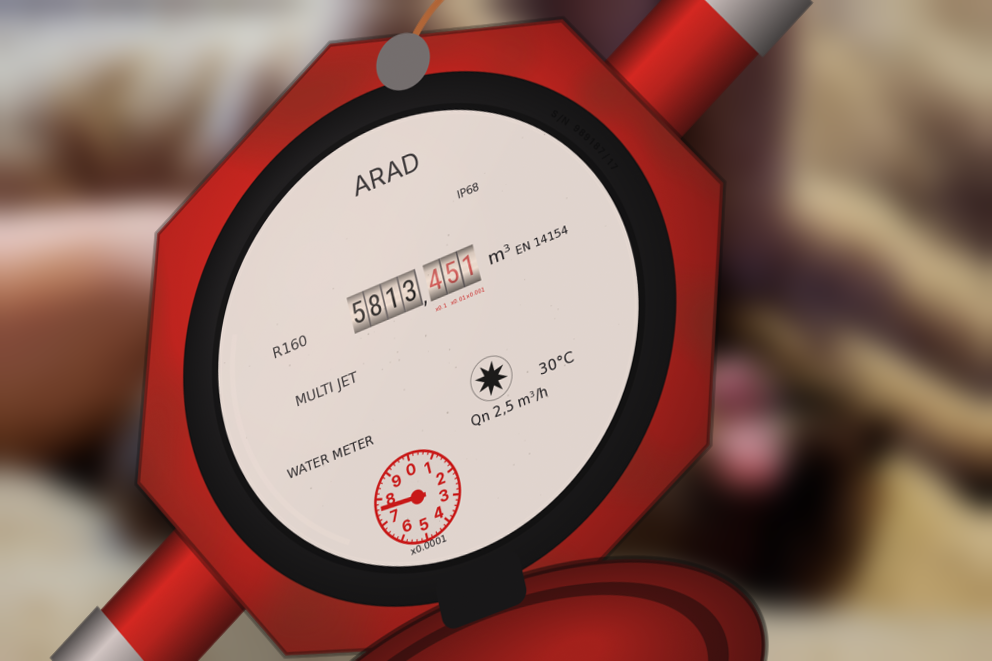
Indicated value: 5813.4517 m³
